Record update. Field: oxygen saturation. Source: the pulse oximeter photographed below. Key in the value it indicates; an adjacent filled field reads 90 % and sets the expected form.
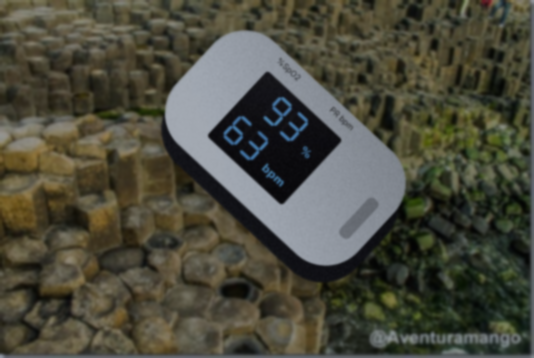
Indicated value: 93 %
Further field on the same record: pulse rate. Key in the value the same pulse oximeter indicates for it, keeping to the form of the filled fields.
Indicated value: 63 bpm
